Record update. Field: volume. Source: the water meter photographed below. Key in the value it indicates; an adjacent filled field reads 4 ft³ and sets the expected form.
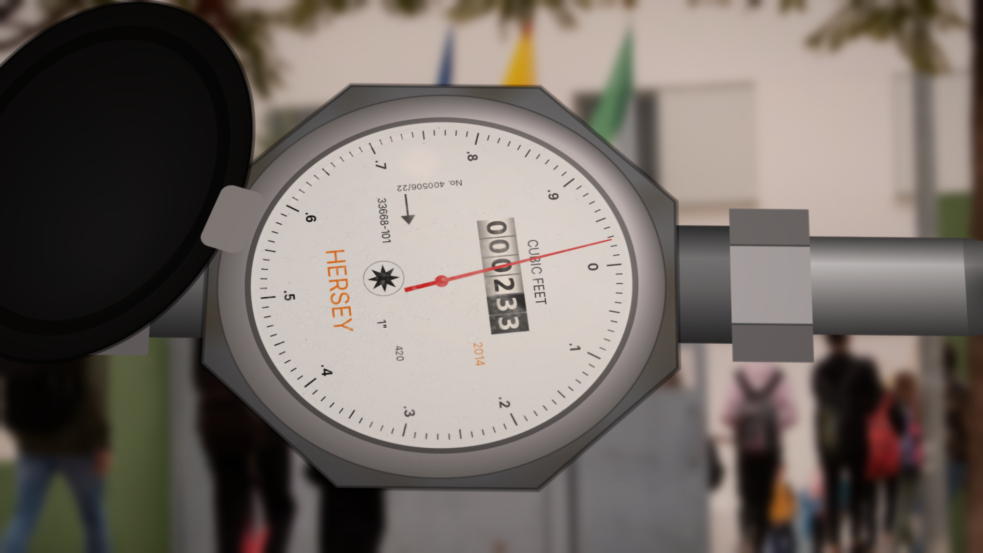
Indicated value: 232.97 ft³
